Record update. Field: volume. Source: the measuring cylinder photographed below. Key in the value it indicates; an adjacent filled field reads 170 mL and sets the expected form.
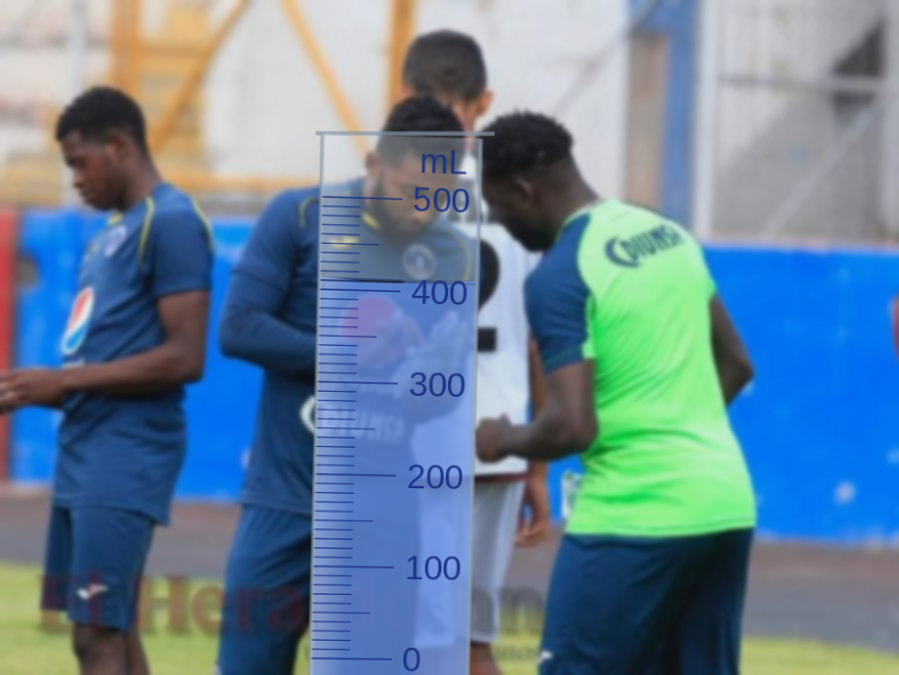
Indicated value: 410 mL
